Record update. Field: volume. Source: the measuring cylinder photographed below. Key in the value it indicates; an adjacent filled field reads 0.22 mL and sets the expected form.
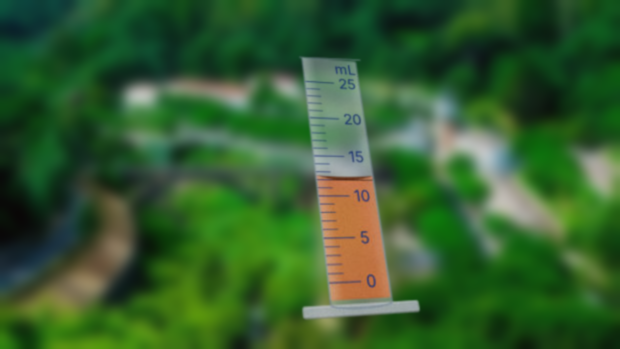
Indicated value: 12 mL
